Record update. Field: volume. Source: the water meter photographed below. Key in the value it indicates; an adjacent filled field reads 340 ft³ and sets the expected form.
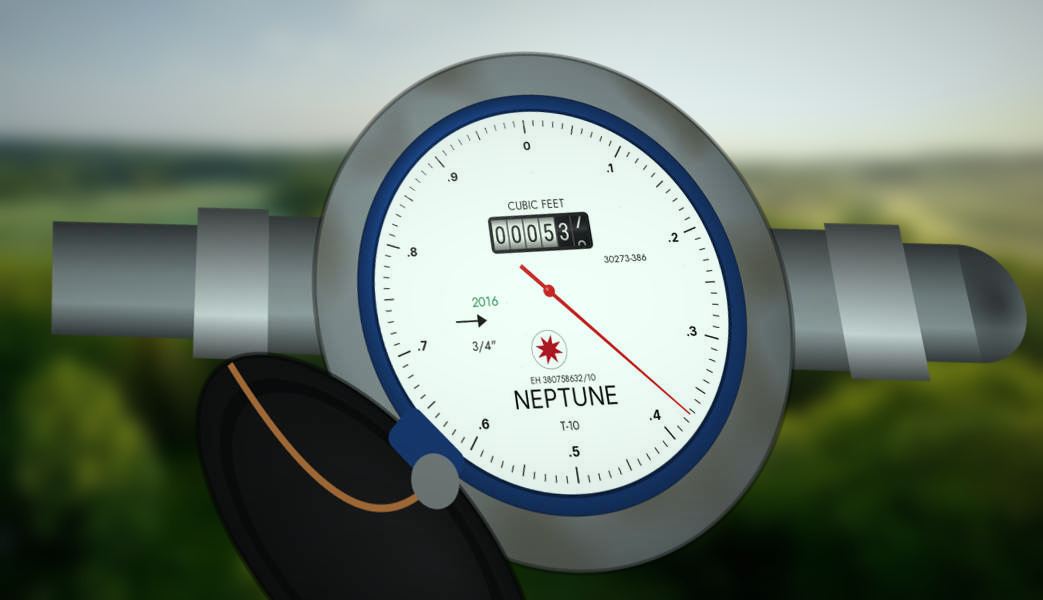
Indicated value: 537.37 ft³
